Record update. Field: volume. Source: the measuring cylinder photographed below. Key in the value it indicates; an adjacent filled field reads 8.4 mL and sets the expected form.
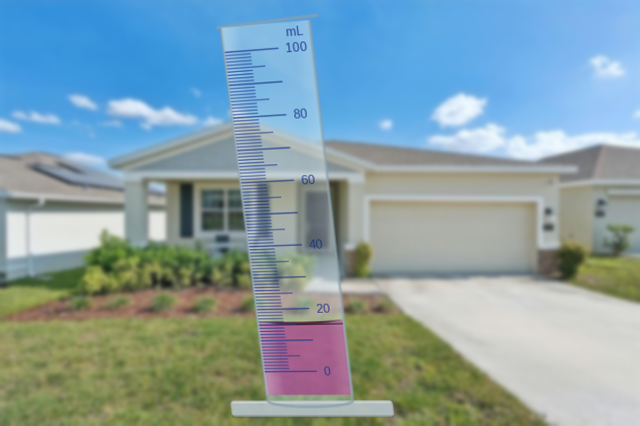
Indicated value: 15 mL
